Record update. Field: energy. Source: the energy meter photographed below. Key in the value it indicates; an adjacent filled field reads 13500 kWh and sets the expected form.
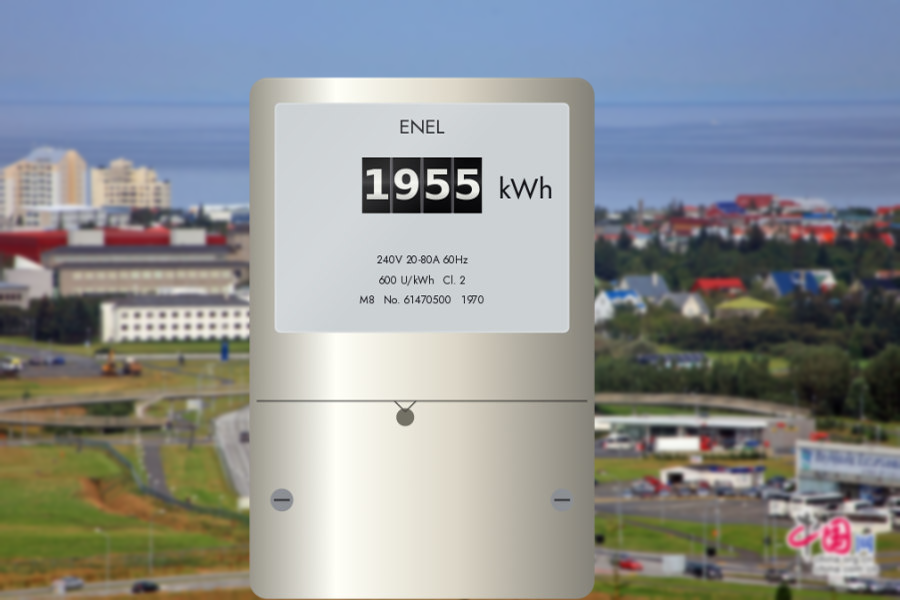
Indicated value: 1955 kWh
